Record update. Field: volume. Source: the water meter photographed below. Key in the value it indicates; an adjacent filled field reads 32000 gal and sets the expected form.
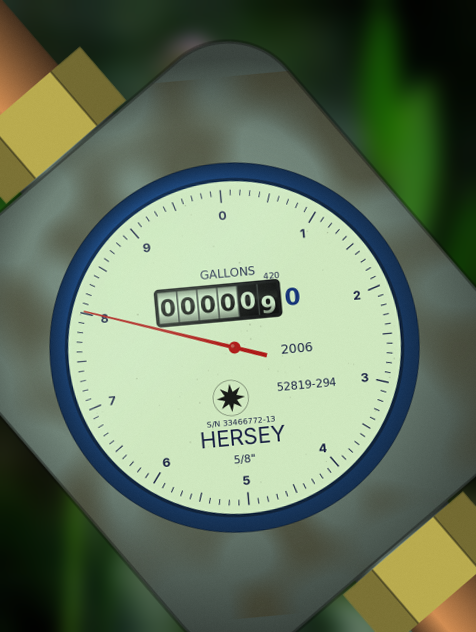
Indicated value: 88.0 gal
